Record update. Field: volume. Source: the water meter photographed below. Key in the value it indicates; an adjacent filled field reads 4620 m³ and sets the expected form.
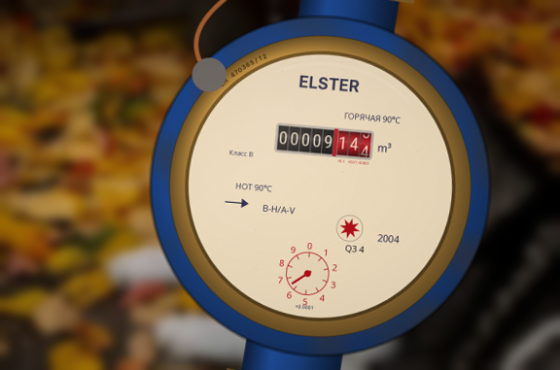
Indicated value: 9.1436 m³
